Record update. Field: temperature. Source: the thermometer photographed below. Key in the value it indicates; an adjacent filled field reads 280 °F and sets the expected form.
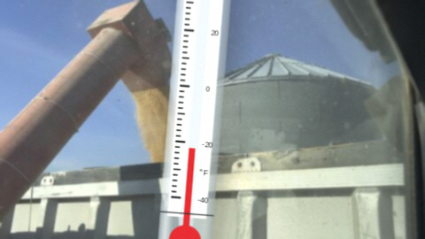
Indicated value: -22 °F
